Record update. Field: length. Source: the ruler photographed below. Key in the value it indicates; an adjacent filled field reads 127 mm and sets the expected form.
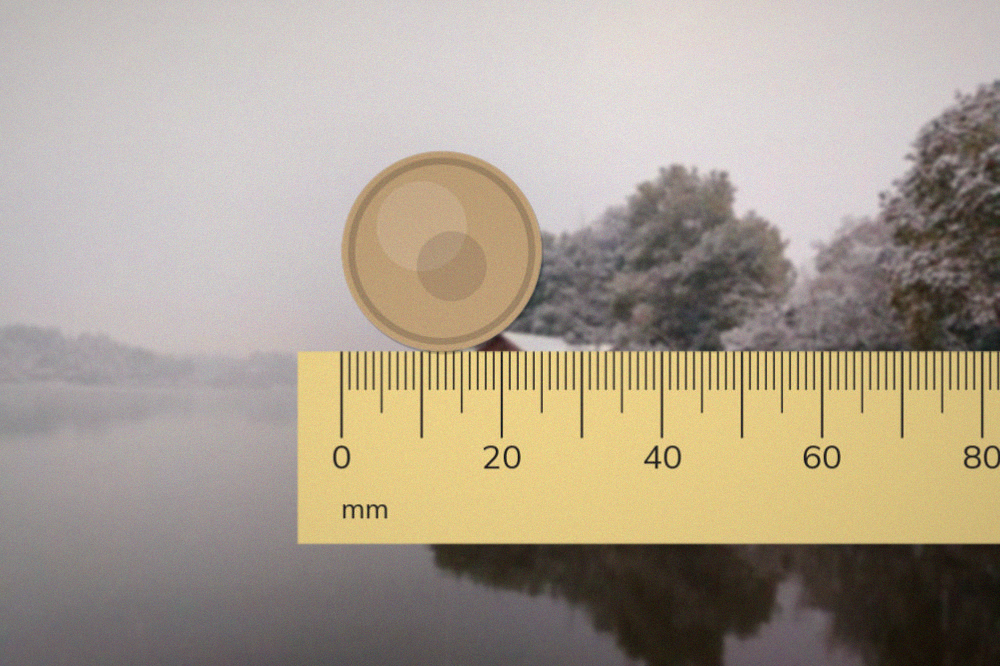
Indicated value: 25 mm
